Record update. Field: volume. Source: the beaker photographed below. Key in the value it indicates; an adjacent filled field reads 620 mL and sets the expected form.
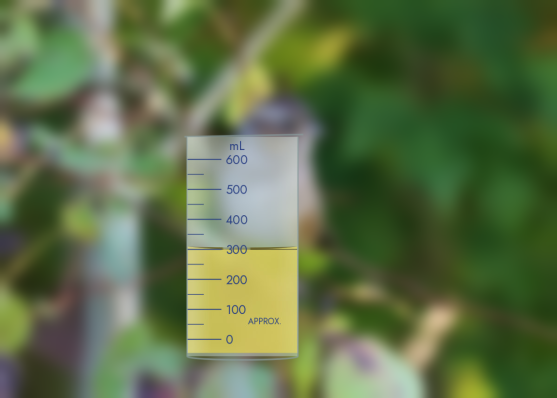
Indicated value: 300 mL
